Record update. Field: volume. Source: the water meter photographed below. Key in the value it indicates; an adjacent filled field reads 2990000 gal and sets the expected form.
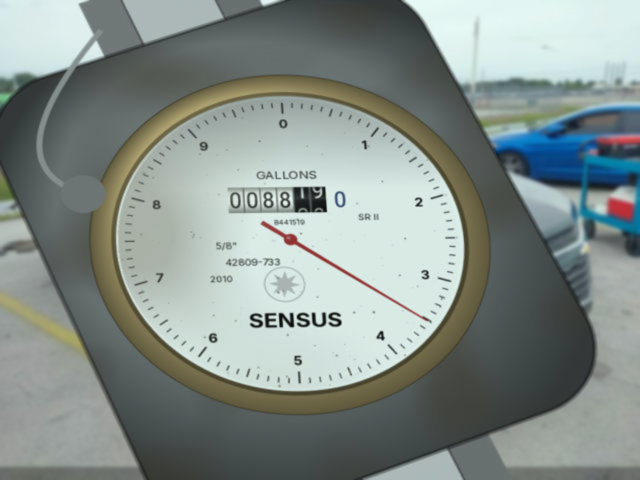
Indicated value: 88193.5 gal
